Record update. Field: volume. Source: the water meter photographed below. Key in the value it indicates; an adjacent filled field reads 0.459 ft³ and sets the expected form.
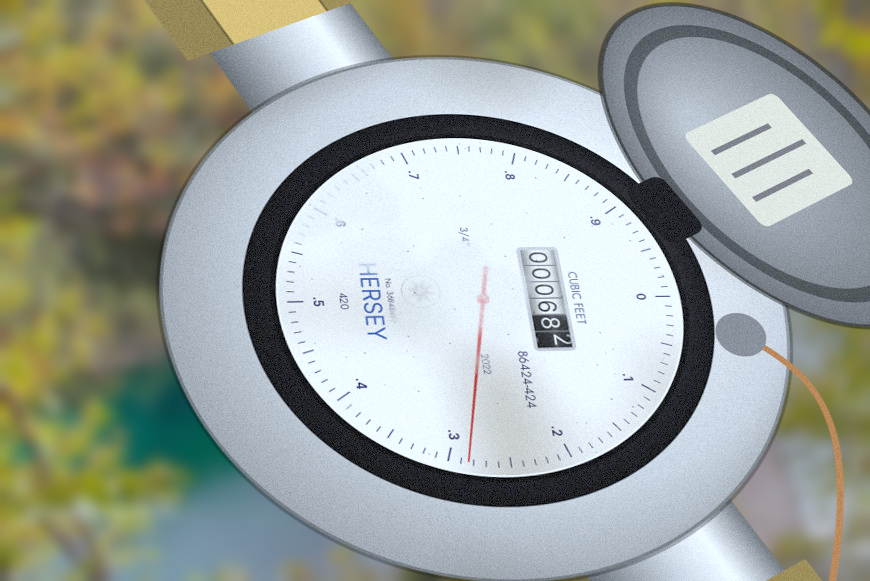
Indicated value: 682.28 ft³
